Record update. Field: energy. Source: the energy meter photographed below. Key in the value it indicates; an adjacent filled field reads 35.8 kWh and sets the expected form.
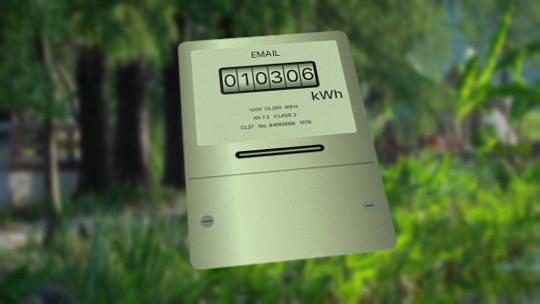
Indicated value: 10306 kWh
